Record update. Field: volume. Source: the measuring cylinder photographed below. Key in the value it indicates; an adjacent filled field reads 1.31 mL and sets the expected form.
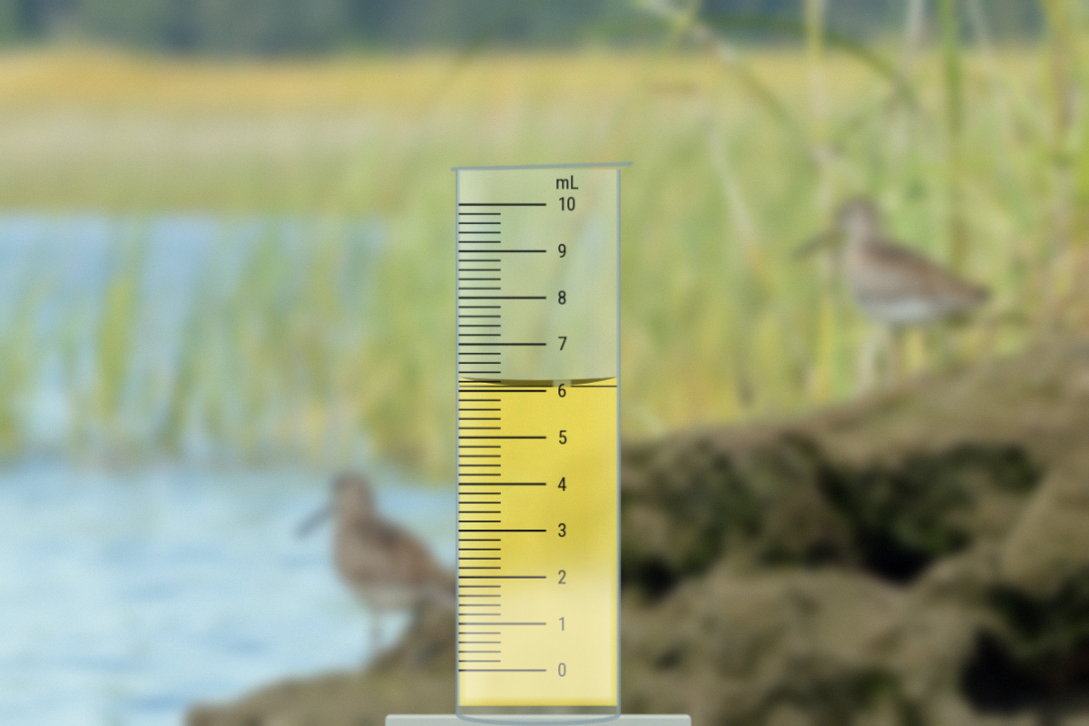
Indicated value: 6.1 mL
